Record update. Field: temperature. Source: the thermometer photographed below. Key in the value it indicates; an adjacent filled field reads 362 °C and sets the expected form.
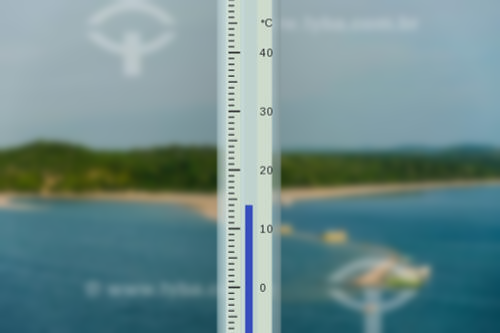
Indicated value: 14 °C
